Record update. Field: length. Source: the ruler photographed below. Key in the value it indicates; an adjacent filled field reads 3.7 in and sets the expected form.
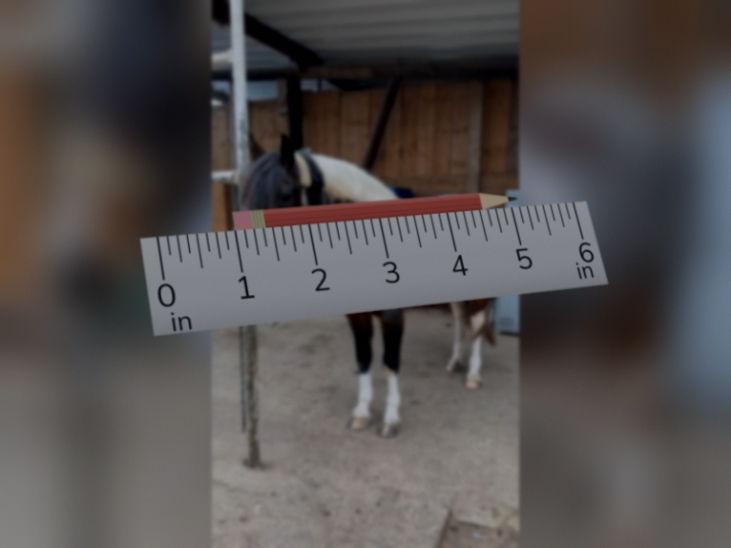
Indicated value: 4.125 in
